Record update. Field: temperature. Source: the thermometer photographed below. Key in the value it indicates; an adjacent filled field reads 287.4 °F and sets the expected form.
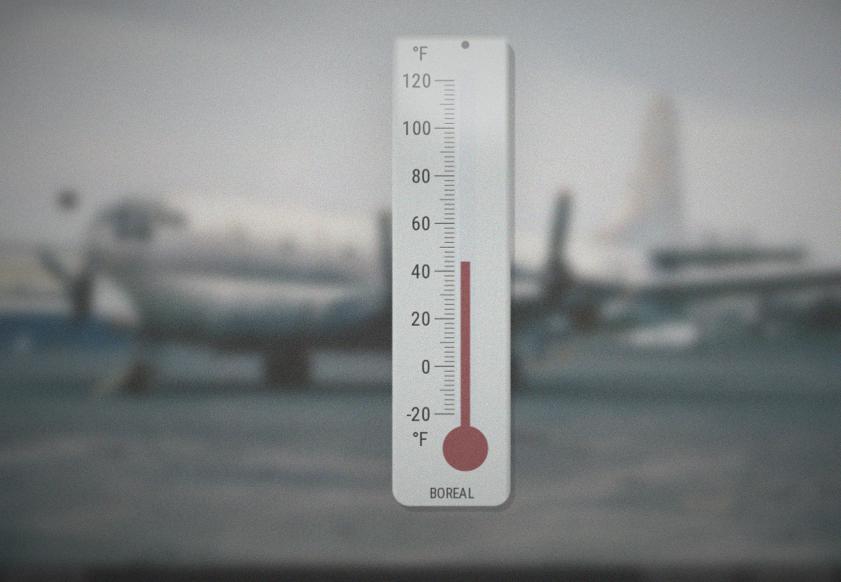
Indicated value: 44 °F
